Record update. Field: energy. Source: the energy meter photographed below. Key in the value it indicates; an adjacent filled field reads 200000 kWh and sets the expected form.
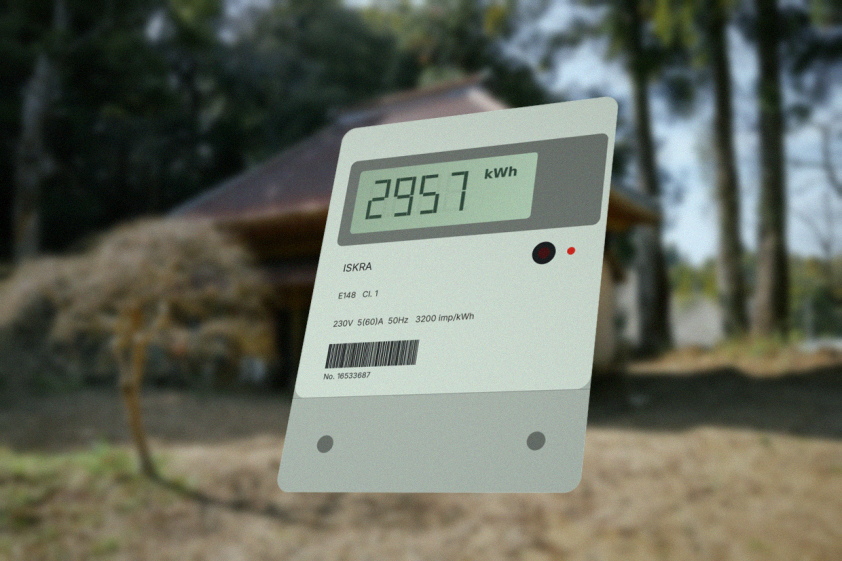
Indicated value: 2957 kWh
